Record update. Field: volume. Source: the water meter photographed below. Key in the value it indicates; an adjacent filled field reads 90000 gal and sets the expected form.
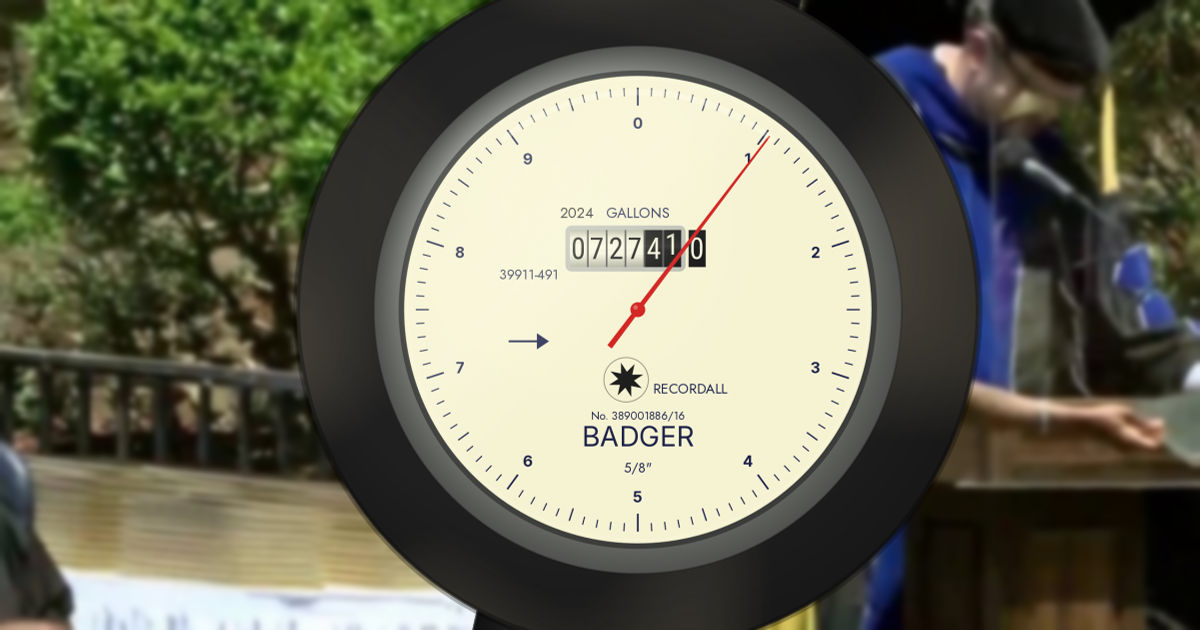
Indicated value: 727411.0 gal
